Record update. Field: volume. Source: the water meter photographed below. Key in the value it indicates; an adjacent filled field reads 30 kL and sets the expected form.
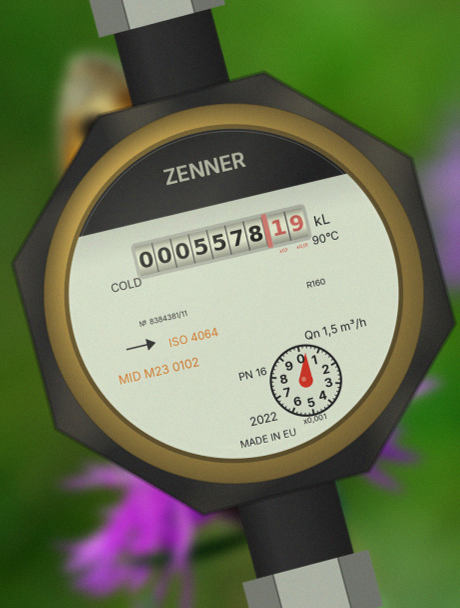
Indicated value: 5578.190 kL
